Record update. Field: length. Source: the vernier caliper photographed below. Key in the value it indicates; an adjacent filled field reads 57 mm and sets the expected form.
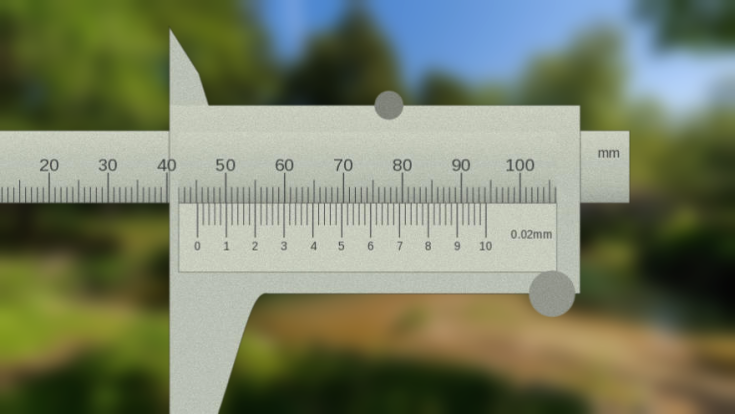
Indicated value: 45.2 mm
